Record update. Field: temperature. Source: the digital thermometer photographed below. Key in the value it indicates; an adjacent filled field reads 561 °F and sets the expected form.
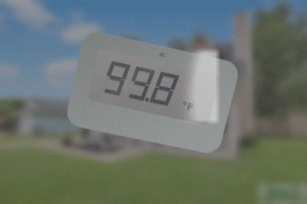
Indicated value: 99.8 °F
